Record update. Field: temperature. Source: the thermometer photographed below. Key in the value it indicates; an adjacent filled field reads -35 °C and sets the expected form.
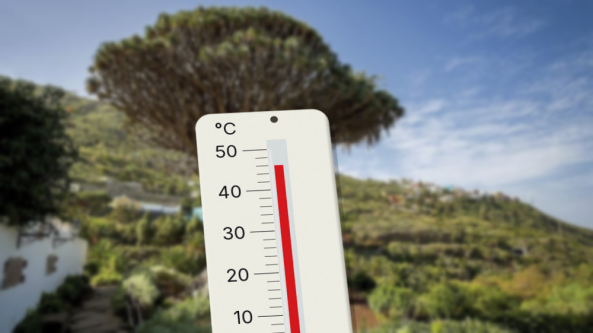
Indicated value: 46 °C
